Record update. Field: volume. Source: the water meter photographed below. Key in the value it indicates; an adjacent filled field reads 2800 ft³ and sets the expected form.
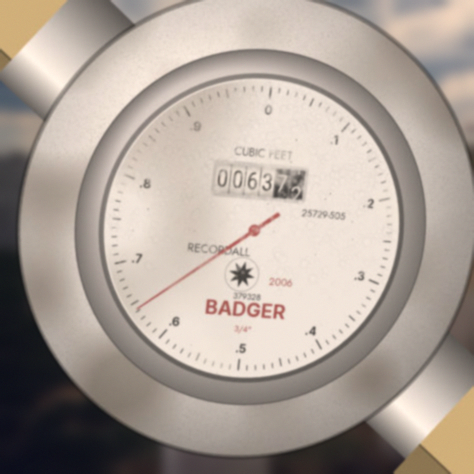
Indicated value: 6371.64 ft³
